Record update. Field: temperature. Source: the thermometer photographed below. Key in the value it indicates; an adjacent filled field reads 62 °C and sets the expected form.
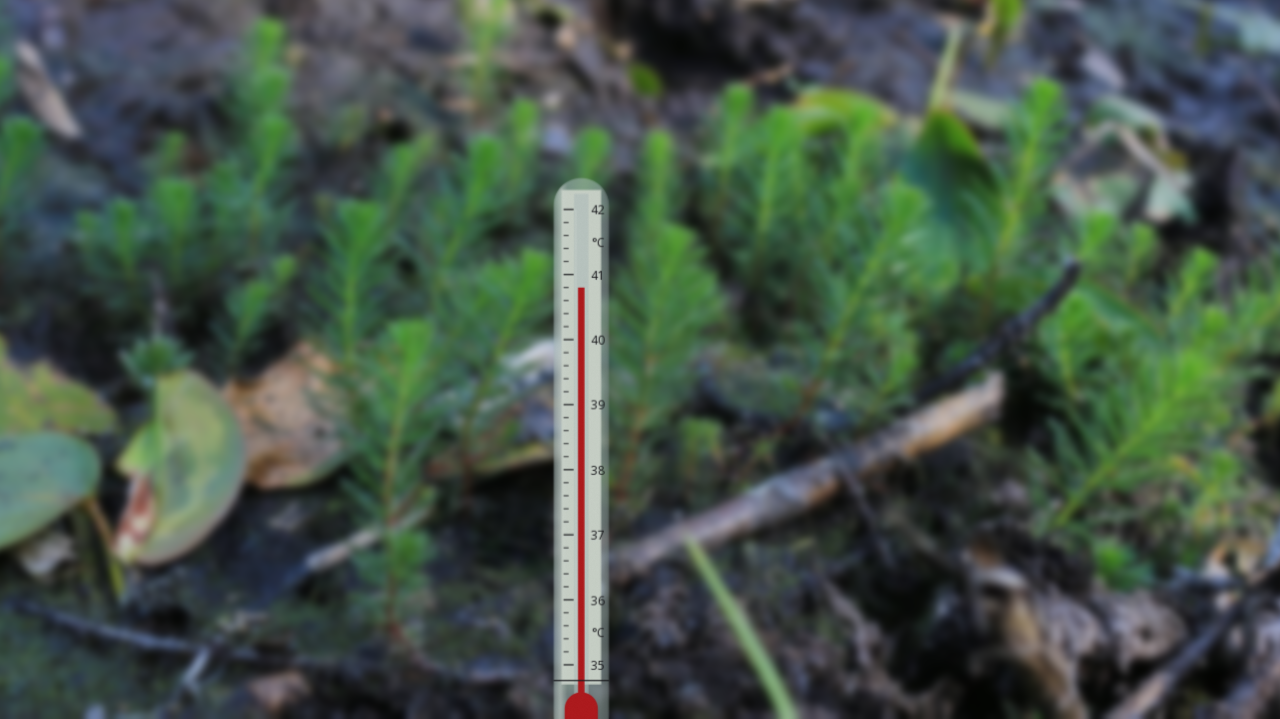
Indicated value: 40.8 °C
